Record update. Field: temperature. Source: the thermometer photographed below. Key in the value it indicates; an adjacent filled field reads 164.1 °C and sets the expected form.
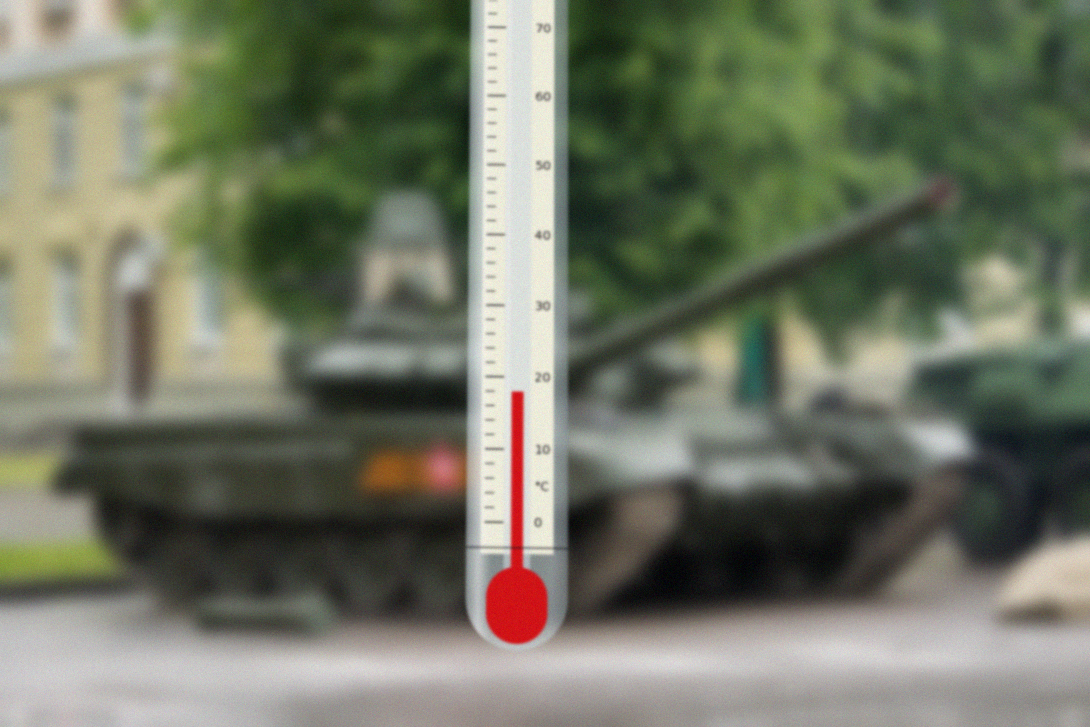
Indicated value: 18 °C
